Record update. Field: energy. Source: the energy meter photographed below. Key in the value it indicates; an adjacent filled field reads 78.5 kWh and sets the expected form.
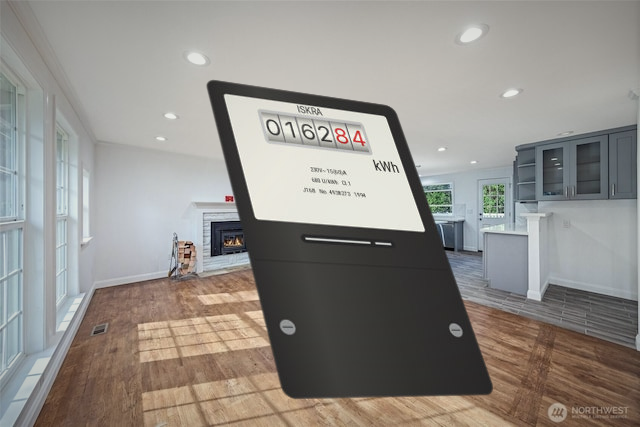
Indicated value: 162.84 kWh
